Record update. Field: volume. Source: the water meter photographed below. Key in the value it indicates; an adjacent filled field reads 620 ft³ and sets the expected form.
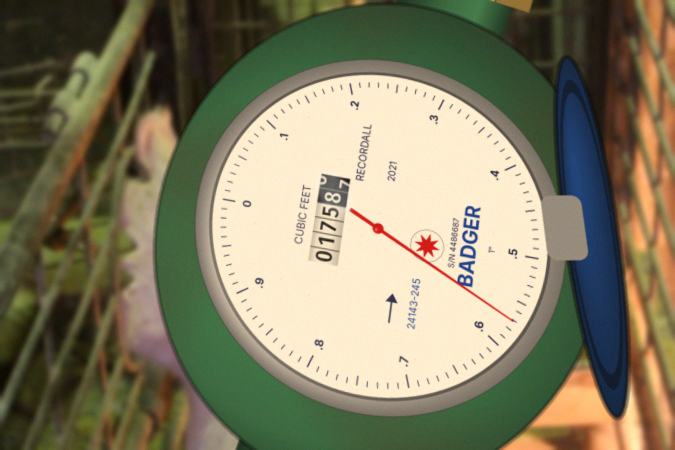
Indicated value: 17586.57 ft³
